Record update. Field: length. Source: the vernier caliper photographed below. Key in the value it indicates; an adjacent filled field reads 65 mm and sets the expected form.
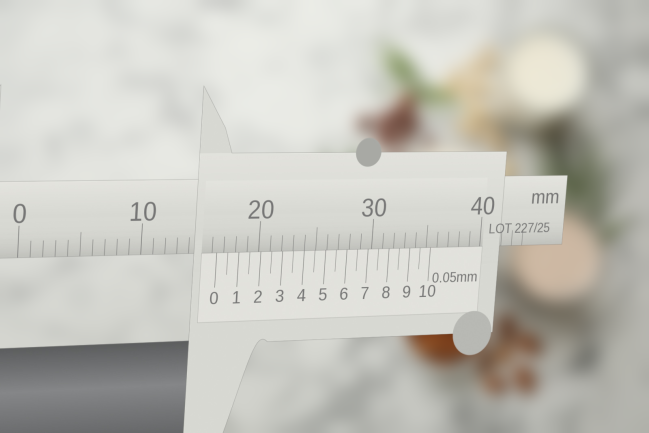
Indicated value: 16.4 mm
